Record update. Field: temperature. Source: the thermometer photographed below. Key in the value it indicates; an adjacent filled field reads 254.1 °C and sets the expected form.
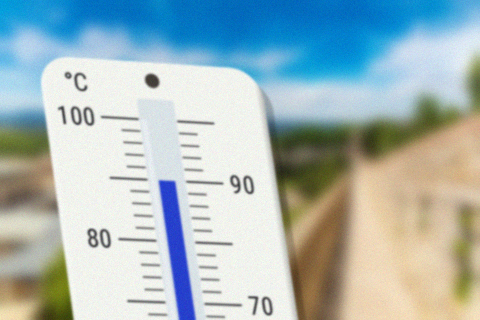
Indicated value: 90 °C
